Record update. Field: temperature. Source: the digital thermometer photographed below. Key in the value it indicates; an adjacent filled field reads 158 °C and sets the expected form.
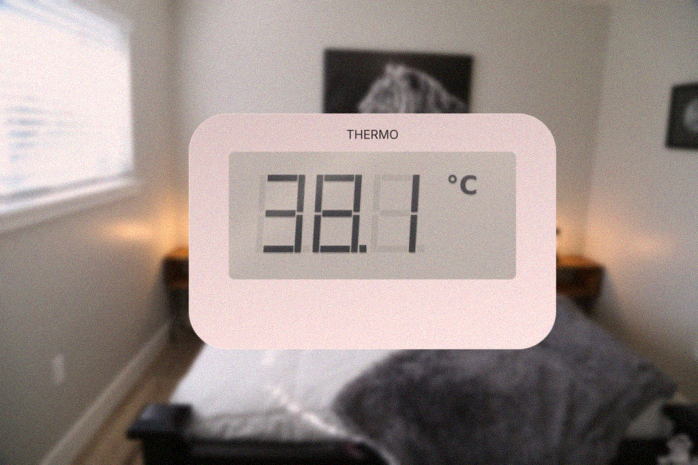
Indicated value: 38.1 °C
